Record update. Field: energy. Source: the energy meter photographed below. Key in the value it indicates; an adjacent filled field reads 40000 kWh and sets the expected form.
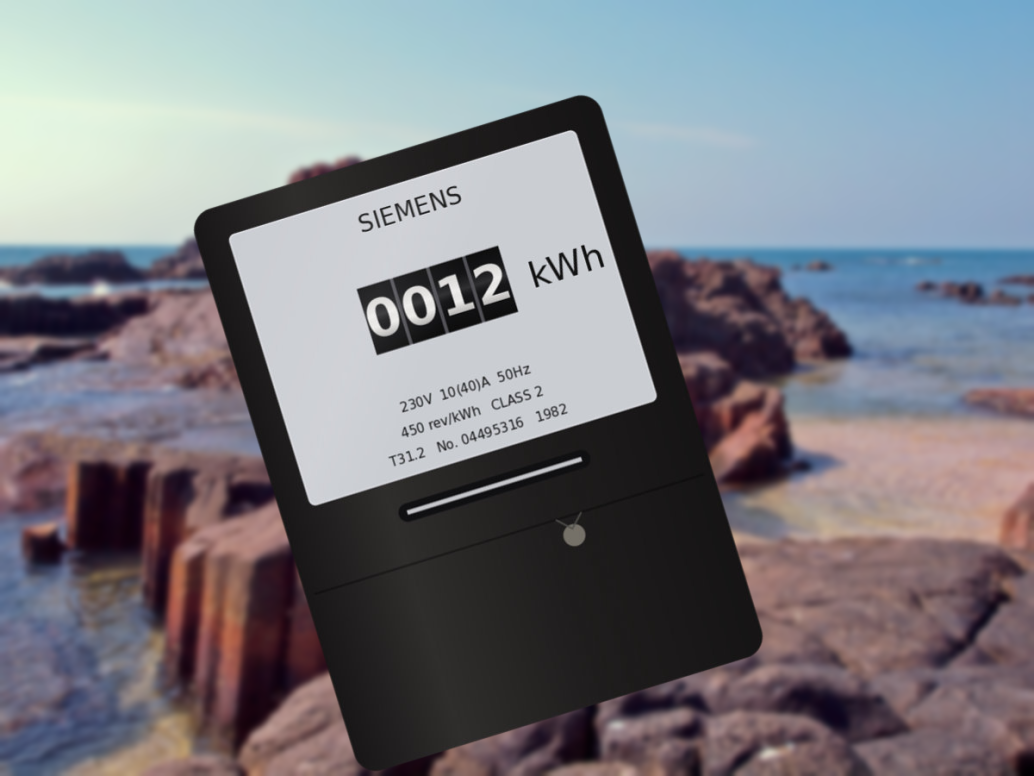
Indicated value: 12 kWh
